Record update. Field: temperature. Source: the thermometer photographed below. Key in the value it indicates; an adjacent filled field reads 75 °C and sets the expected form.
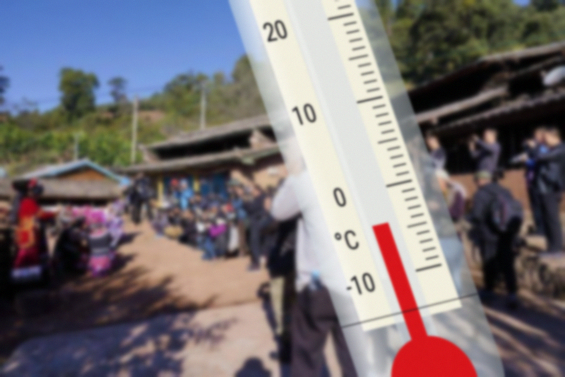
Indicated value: -4 °C
